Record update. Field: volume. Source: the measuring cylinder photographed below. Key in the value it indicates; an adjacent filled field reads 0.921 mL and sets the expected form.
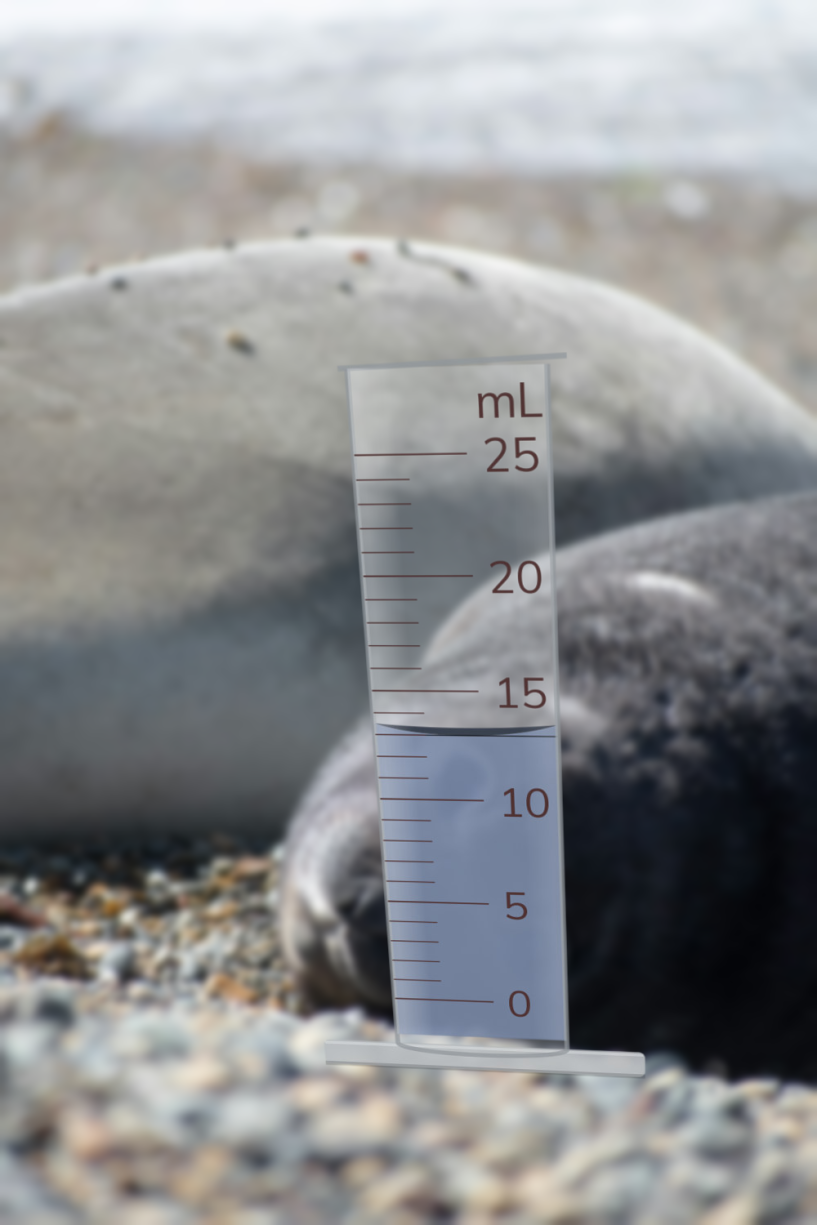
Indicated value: 13 mL
